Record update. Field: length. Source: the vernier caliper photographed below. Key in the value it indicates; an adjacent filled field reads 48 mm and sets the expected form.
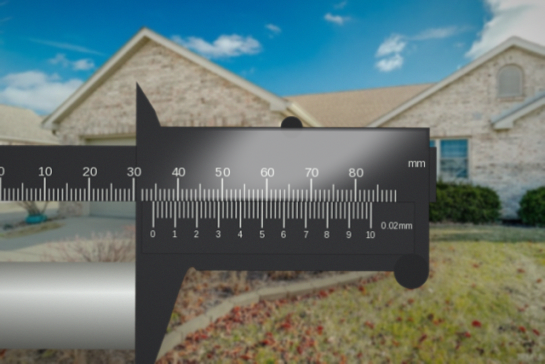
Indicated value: 34.5 mm
